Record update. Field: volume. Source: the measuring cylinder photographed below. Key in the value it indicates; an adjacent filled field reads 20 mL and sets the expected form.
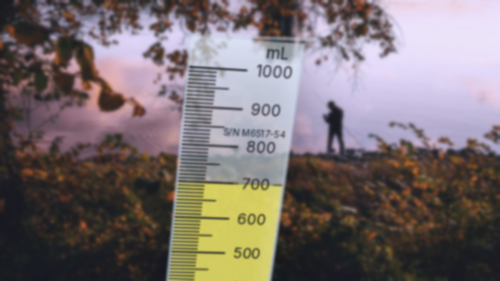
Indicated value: 700 mL
